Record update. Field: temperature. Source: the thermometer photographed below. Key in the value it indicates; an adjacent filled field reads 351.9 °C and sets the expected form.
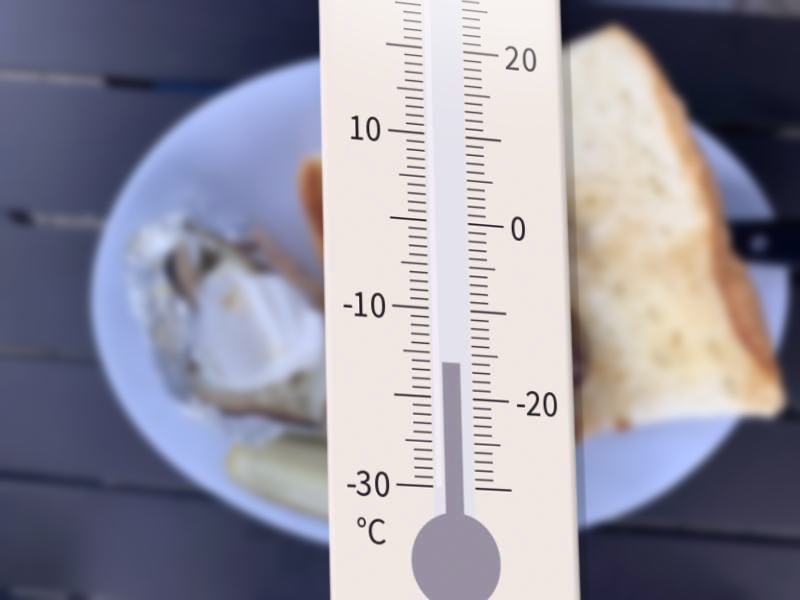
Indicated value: -16 °C
